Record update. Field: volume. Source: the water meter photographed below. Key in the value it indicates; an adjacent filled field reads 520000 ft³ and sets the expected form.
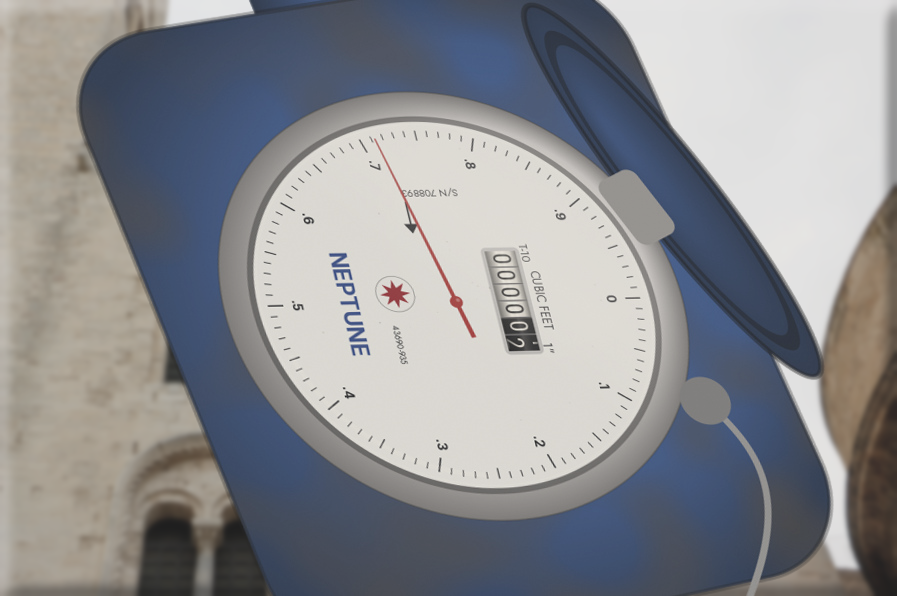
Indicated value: 1.71 ft³
